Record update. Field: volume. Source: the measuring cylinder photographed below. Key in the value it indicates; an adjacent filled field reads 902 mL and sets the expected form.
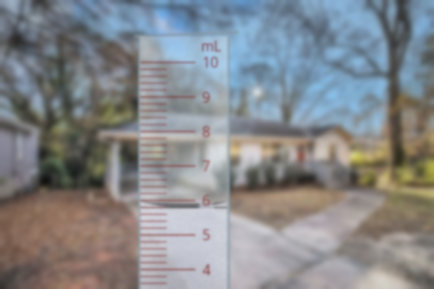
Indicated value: 5.8 mL
